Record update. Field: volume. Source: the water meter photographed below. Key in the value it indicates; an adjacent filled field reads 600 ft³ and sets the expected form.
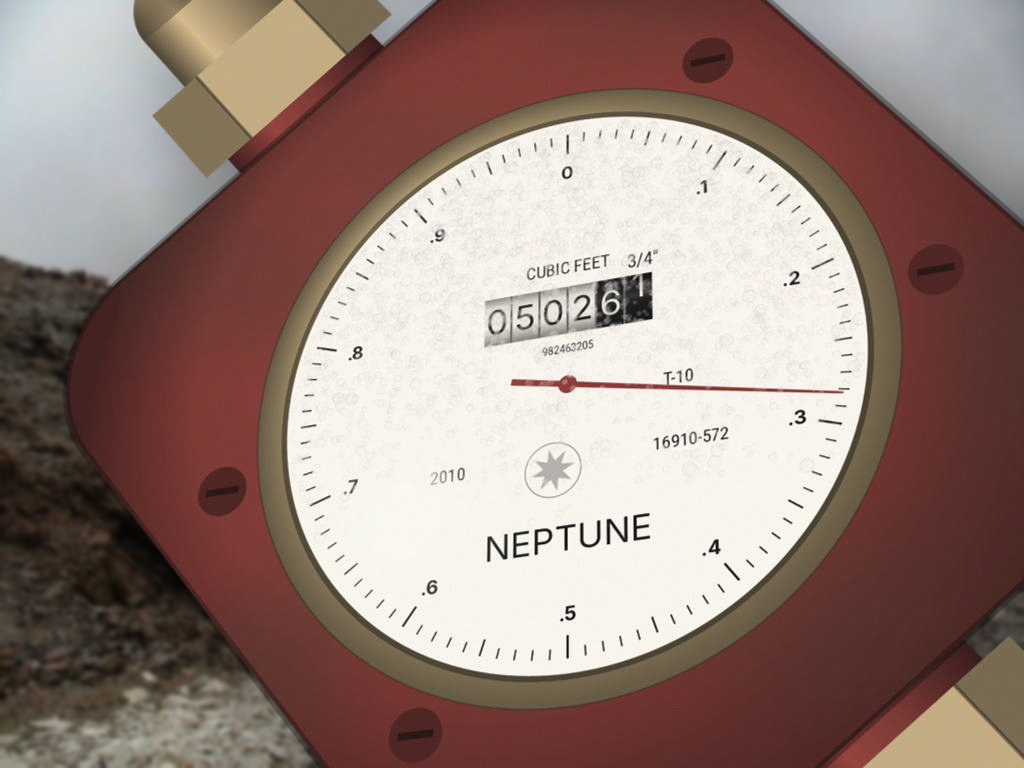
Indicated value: 50261.28 ft³
